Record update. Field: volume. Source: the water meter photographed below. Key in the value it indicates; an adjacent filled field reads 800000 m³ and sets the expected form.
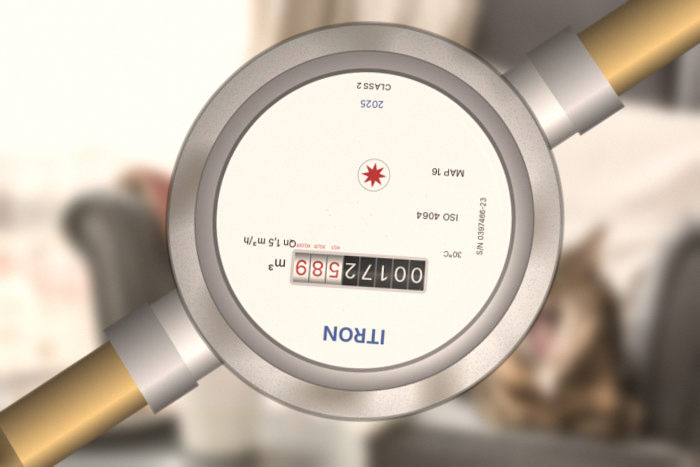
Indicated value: 172.589 m³
